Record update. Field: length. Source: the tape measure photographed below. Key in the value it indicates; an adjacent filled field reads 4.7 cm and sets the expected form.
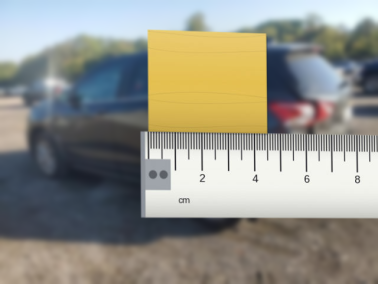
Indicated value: 4.5 cm
